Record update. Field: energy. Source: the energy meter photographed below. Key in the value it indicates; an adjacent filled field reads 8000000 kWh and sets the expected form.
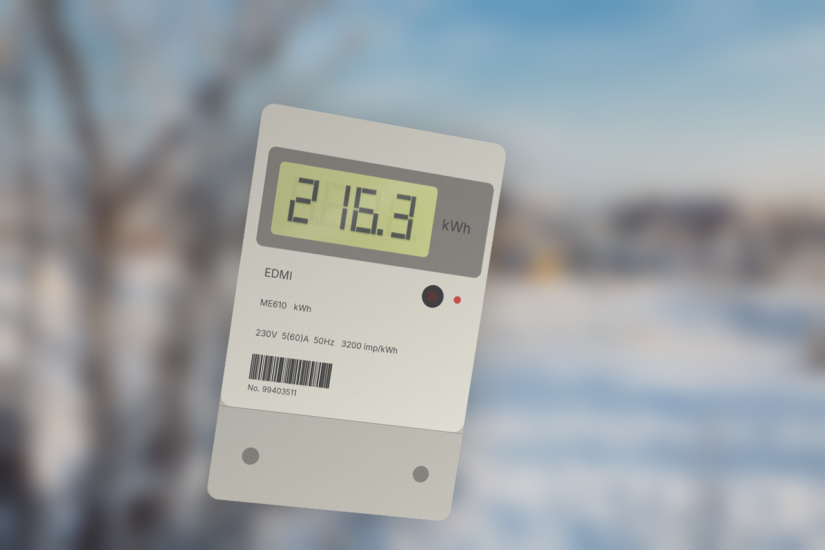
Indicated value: 216.3 kWh
